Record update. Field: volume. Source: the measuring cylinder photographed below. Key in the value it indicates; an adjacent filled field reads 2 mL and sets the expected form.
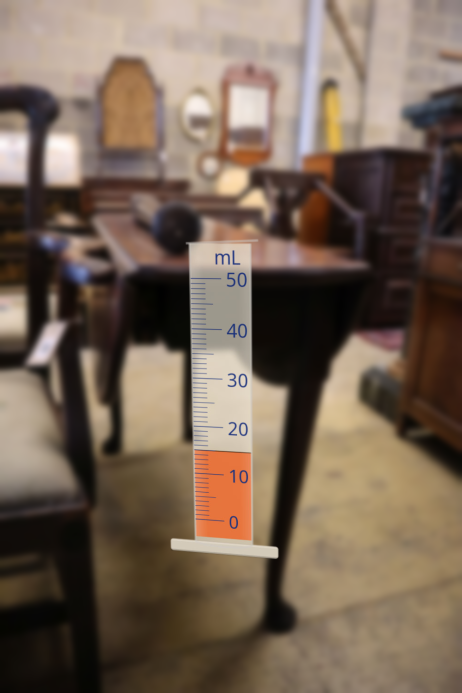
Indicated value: 15 mL
